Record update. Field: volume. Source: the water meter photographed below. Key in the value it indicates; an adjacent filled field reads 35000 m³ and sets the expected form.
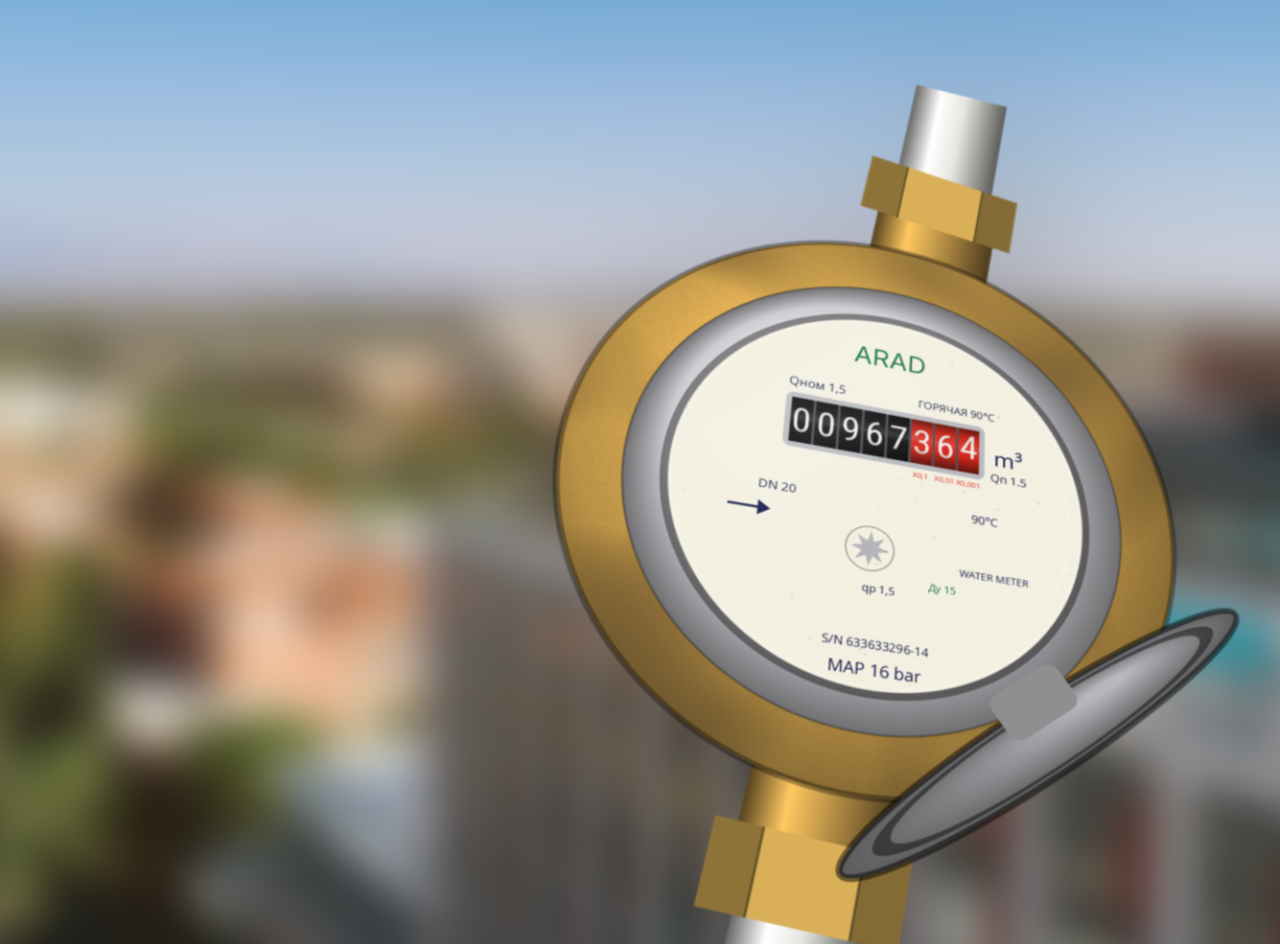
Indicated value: 967.364 m³
